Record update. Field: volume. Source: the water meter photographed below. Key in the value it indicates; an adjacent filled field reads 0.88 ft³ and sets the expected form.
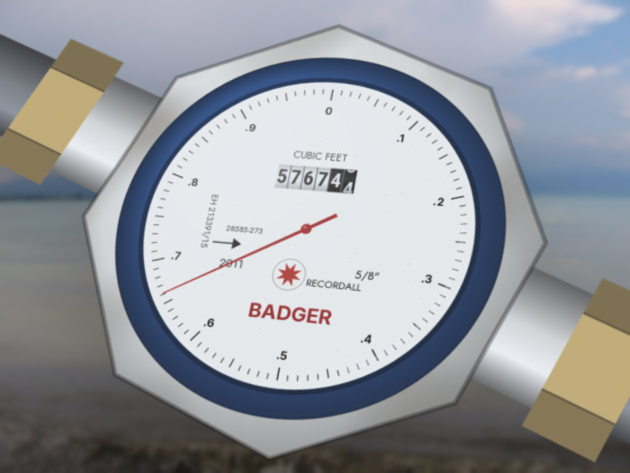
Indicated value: 576743.66 ft³
